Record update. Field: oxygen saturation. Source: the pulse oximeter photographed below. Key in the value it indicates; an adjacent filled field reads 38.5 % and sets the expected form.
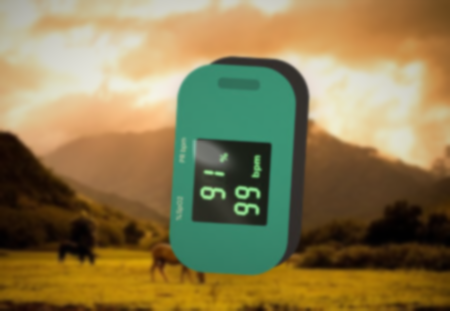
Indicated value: 91 %
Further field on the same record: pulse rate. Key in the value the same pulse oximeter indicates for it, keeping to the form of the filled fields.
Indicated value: 99 bpm
